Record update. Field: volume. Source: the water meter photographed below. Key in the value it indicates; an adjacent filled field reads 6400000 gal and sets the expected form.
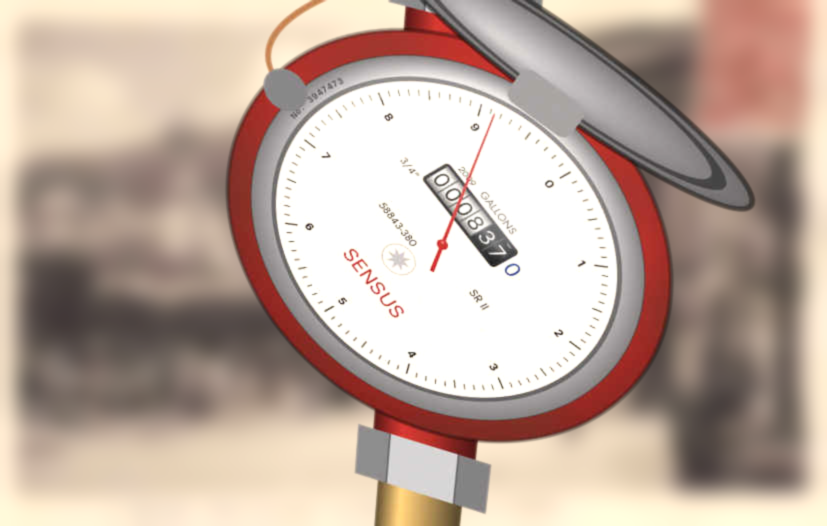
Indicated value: 8369.1 gal
